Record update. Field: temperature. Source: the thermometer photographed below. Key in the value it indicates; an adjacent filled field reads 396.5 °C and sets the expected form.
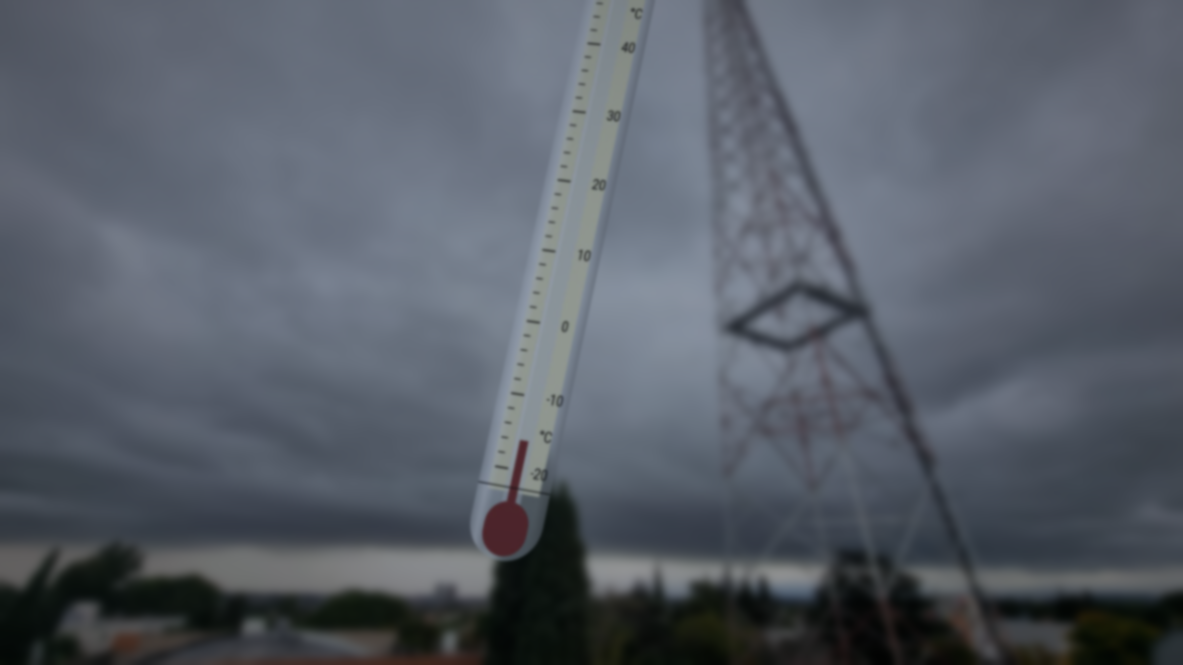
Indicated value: -16 °C
